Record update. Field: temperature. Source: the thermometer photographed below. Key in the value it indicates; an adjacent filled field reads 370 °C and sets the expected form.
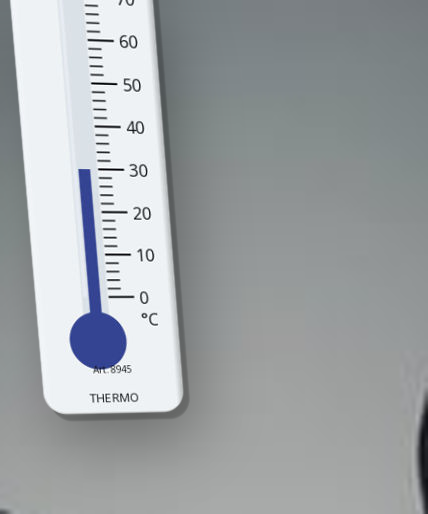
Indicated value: 30 °C
